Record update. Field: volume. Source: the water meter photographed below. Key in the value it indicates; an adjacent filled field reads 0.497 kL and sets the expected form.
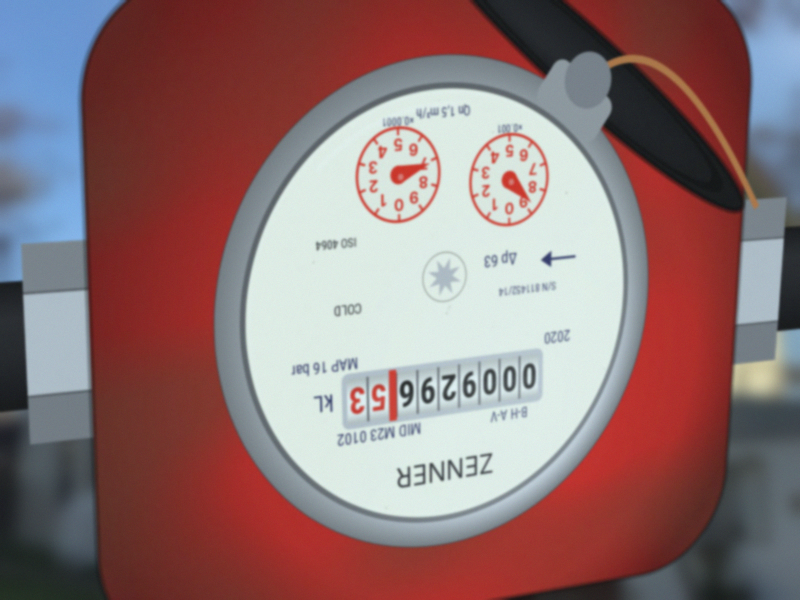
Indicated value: 9296.5387 kL
